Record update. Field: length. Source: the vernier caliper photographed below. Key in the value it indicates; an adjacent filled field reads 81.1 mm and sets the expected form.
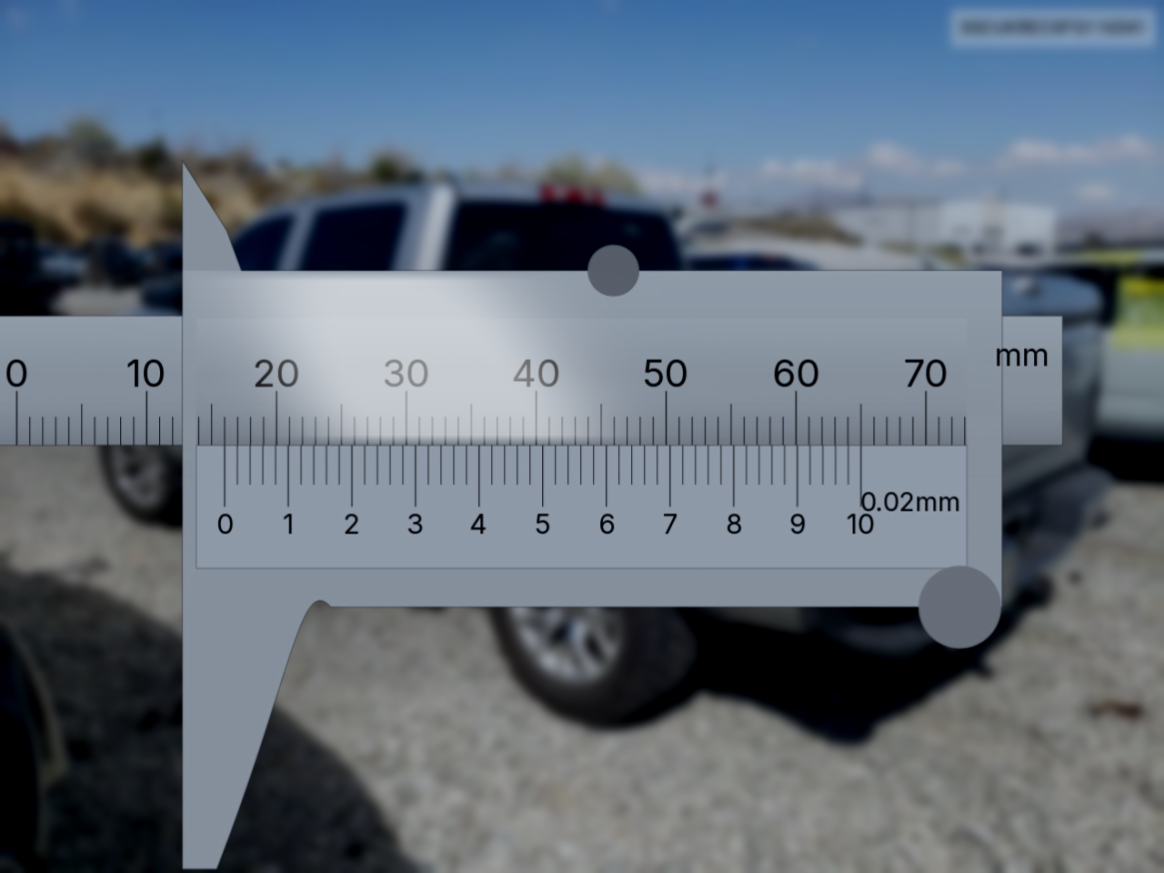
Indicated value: 16.0 mm
